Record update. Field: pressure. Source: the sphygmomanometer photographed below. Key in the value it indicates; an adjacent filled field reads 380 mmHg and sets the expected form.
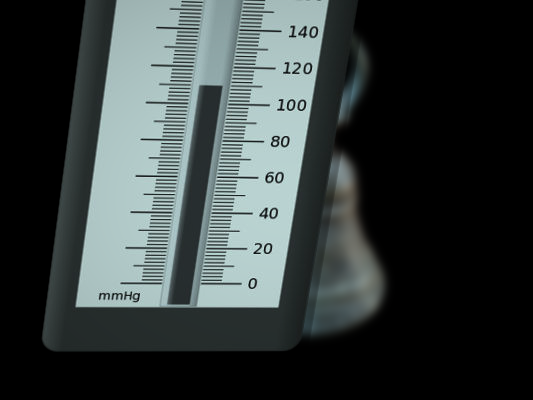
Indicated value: 110 mmHg
